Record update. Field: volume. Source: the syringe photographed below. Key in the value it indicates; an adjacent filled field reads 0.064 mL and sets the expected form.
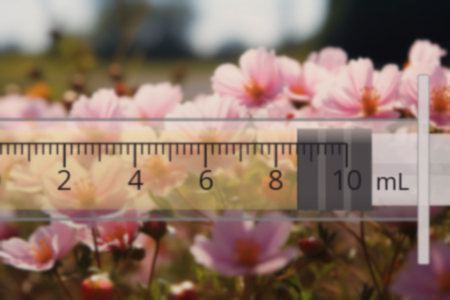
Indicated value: 8.6 mL
